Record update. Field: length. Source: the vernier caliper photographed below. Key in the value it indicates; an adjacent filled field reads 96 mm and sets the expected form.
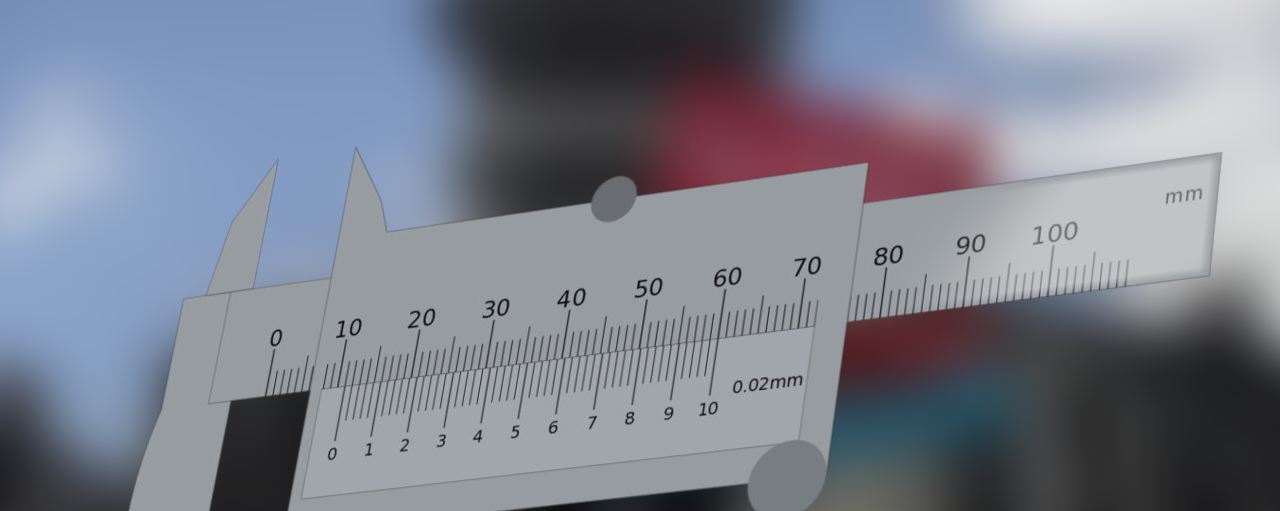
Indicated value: 11.0 mm
